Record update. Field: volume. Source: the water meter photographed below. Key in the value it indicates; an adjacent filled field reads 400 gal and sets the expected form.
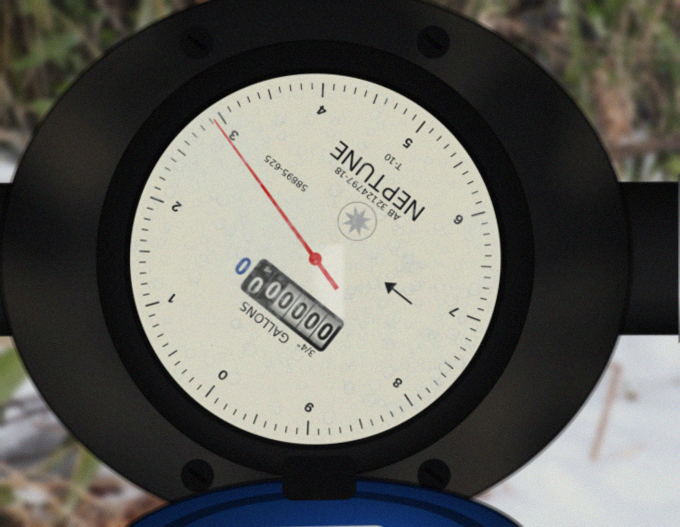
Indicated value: 2.9 gal
